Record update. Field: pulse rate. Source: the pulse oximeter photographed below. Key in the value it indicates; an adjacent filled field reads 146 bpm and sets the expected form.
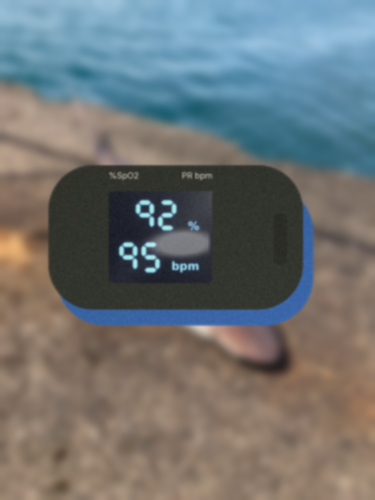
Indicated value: 95 bpm
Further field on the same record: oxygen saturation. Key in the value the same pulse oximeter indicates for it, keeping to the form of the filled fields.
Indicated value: 92 %
